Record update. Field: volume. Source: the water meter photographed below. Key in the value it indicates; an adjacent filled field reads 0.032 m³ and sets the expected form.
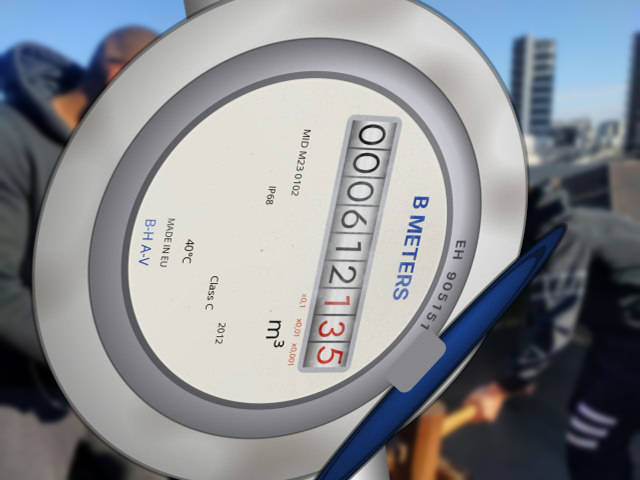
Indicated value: 612.135 m³
